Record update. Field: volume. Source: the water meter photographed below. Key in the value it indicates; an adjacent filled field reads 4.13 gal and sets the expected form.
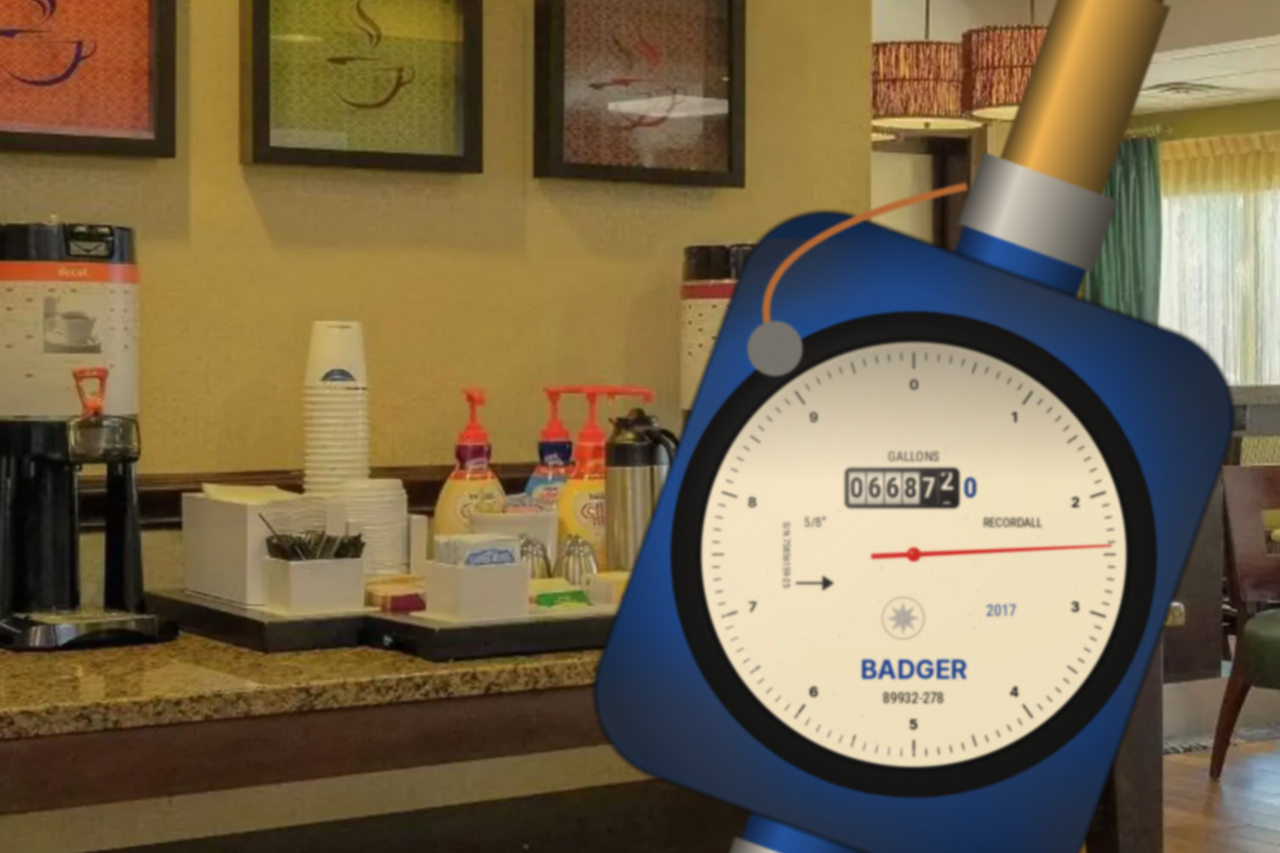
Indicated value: 668722.4 gal
